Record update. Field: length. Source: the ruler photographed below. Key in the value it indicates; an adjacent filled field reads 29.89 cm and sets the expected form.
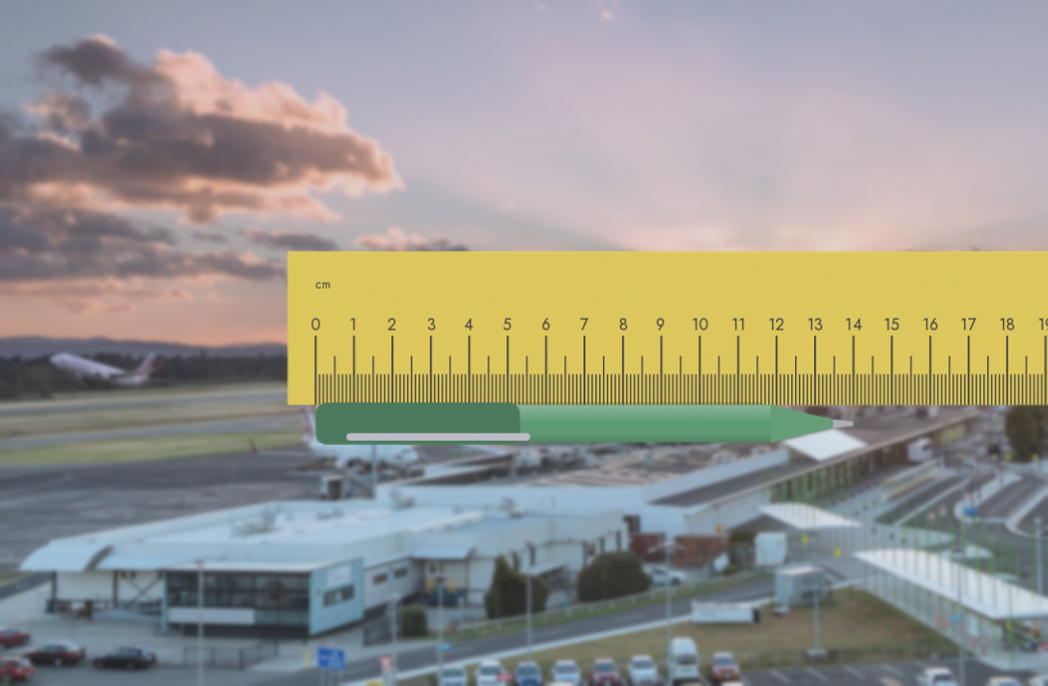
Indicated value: 14 cm
